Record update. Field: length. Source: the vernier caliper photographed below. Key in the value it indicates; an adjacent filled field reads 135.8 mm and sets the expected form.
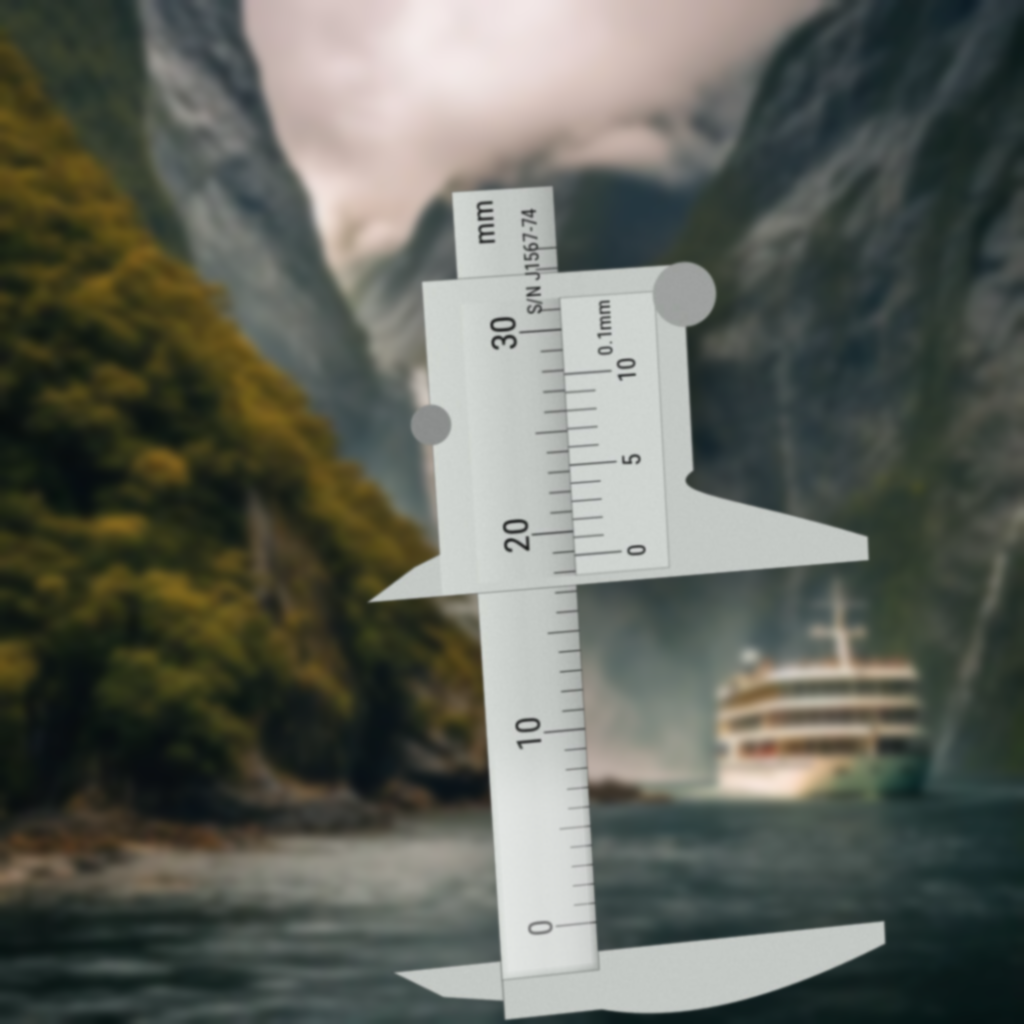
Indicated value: 18.8 mm
